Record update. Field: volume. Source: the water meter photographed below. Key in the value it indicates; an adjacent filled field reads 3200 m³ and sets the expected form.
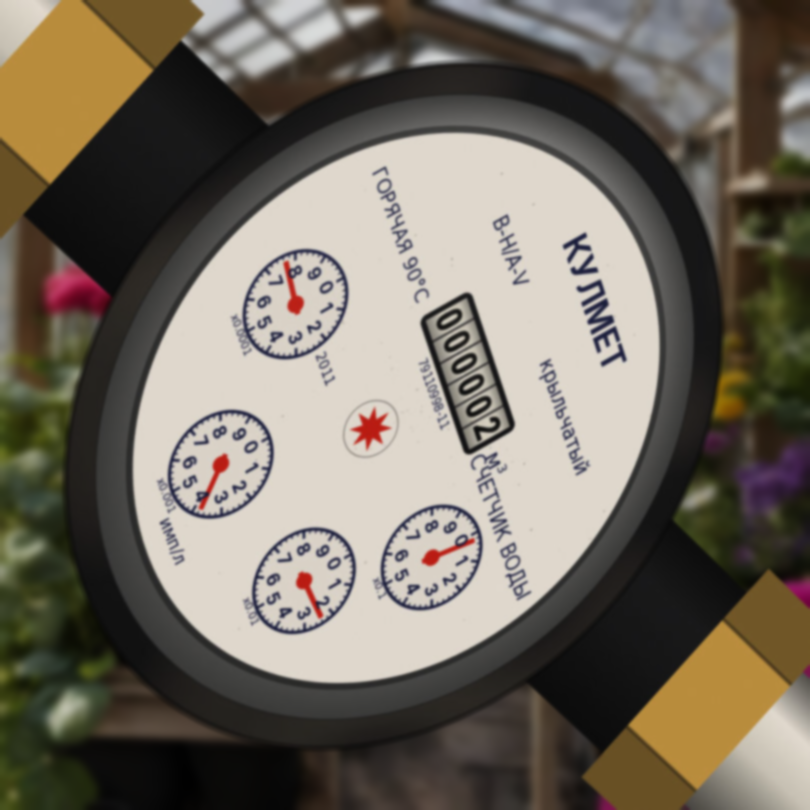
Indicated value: 2.0237 m³
